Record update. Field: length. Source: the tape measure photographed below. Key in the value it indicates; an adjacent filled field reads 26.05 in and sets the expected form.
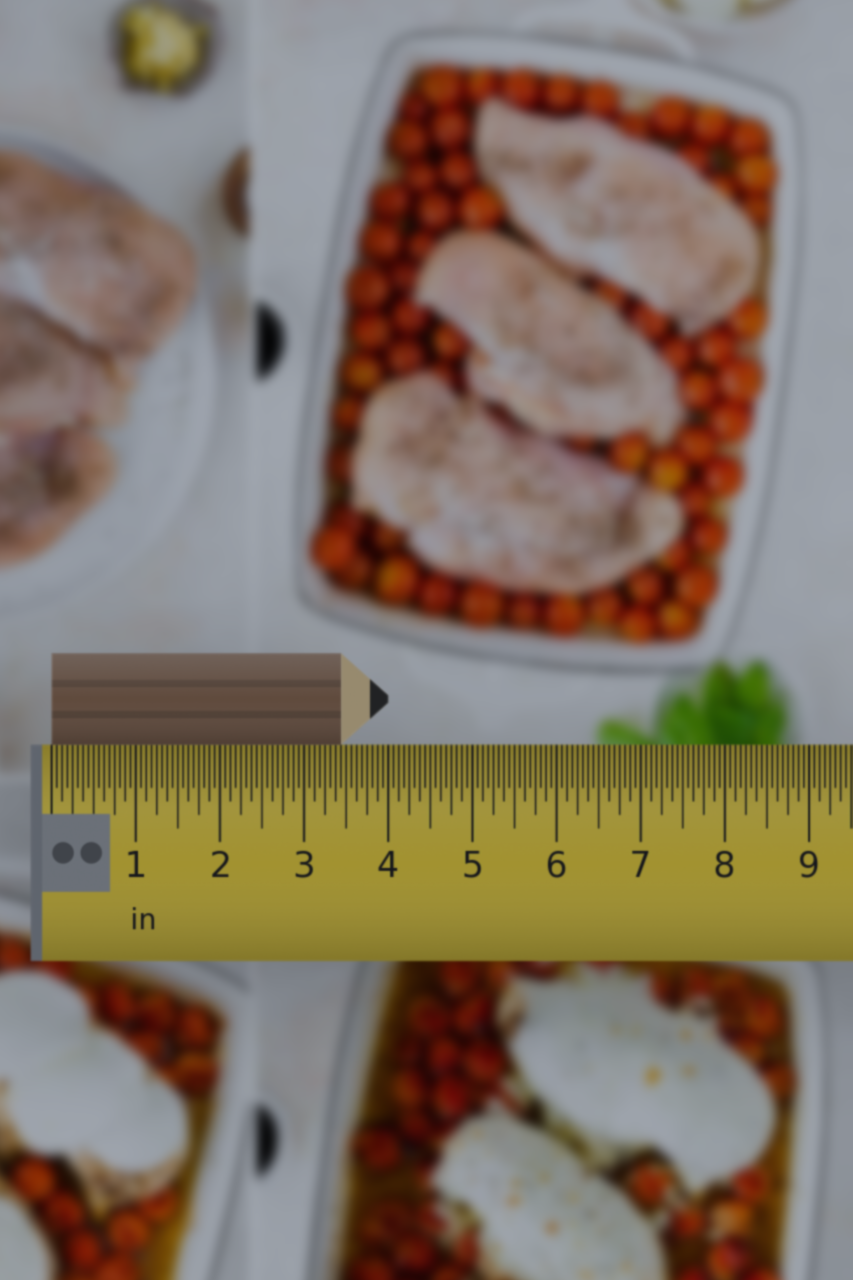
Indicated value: 4 in
